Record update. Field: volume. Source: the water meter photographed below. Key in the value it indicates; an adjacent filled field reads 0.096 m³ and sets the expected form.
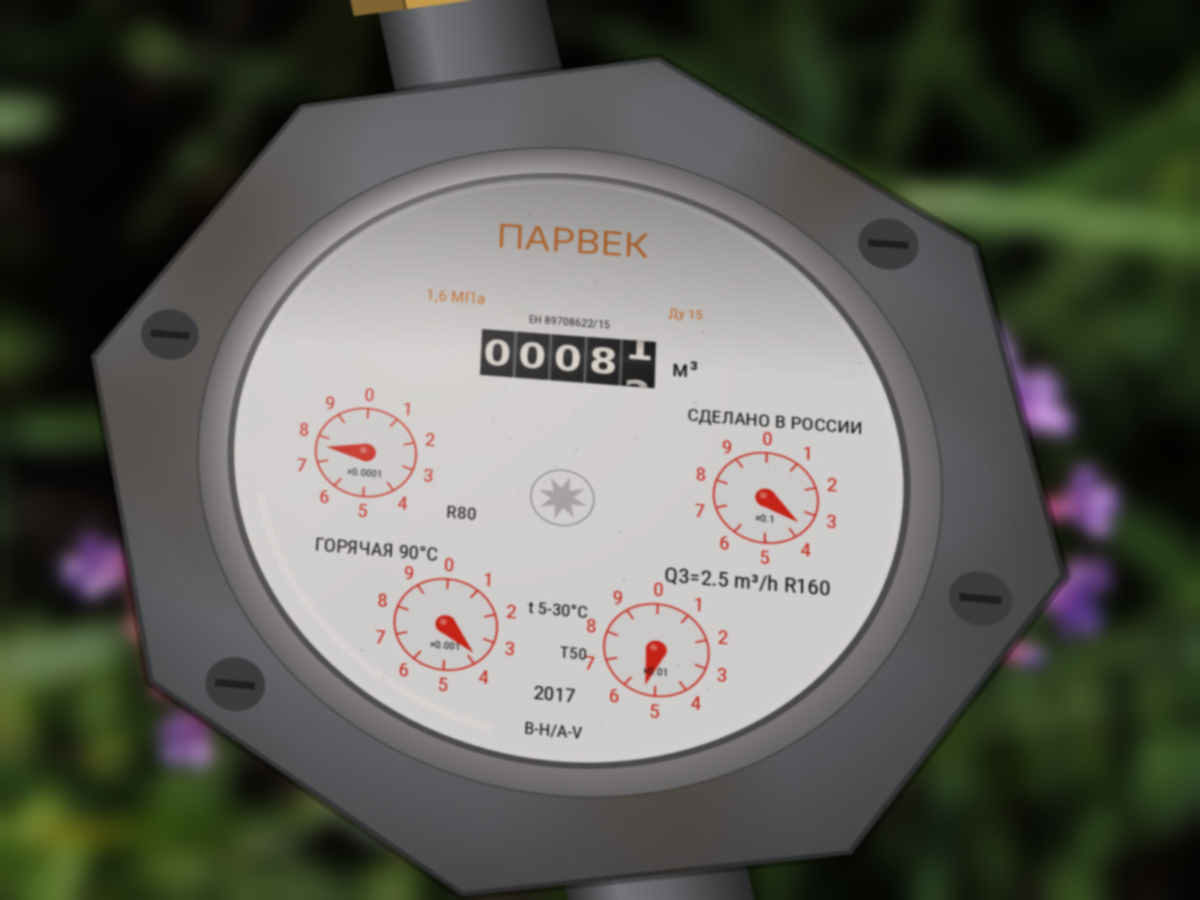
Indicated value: 81.3537 m³
